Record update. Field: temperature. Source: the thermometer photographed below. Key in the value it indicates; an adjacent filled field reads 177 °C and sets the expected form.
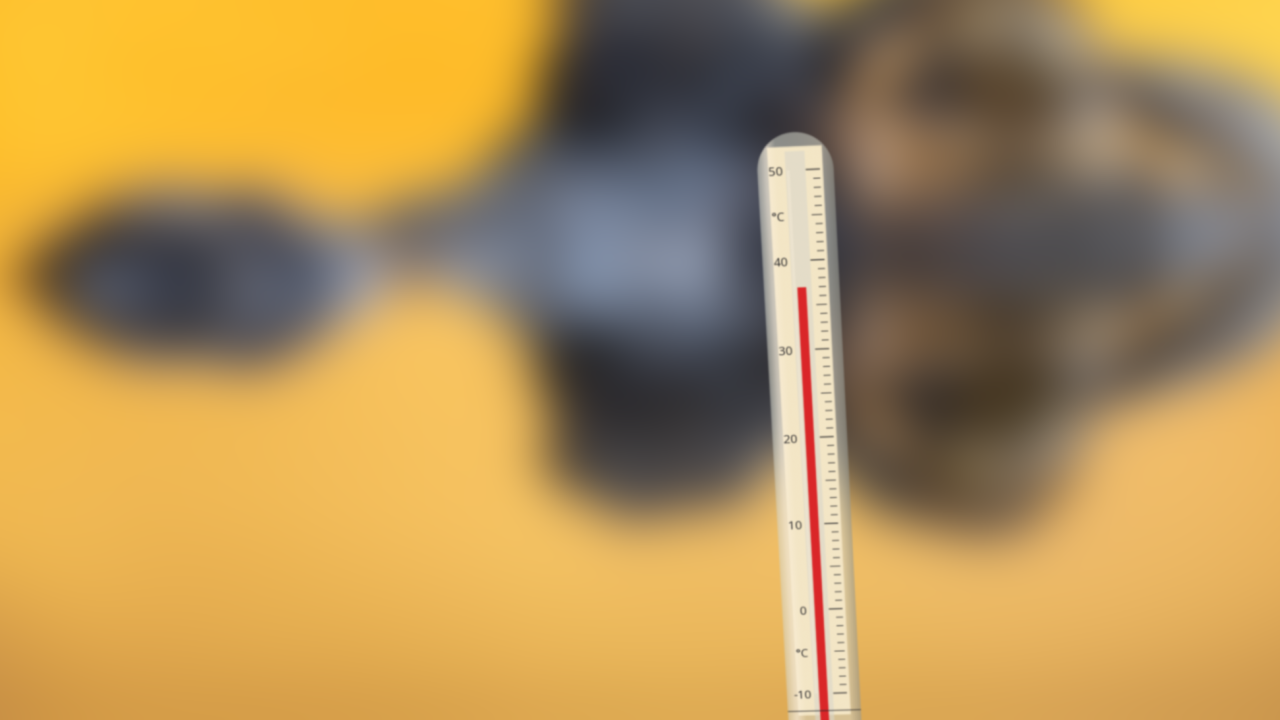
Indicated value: 37 °C
